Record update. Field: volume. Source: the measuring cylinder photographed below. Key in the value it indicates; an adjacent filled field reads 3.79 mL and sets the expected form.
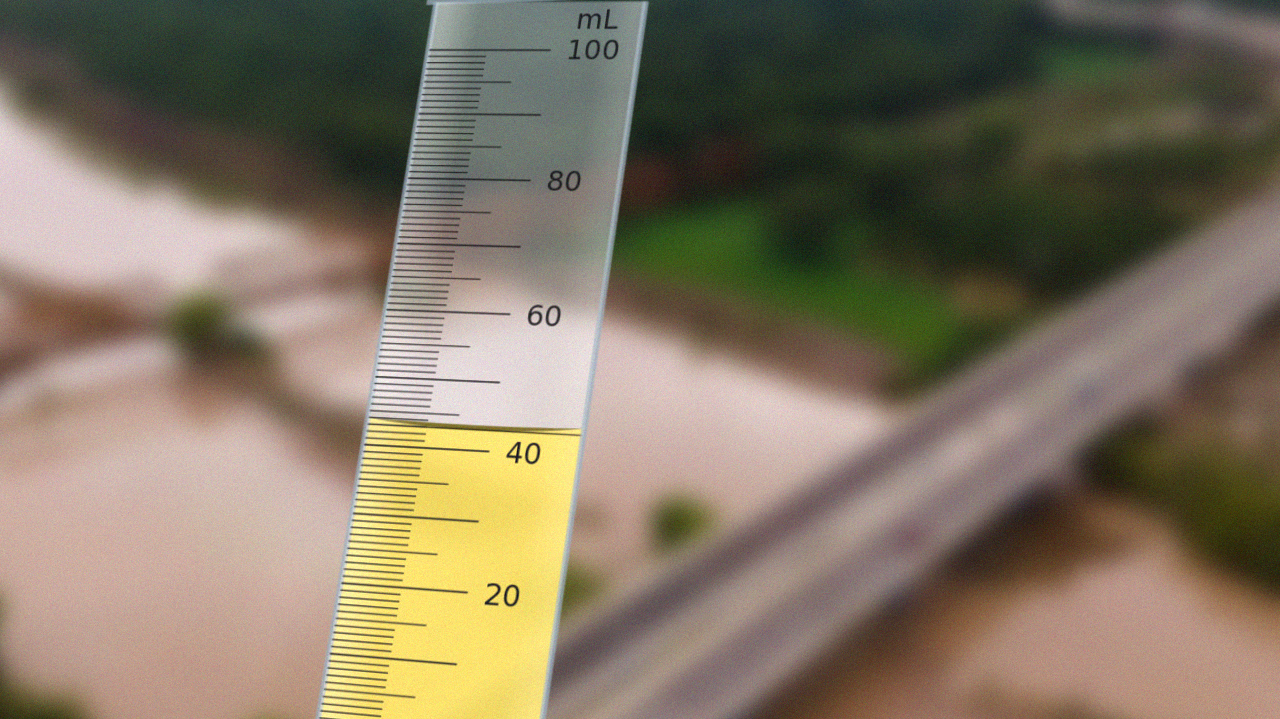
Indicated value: 43 mL
